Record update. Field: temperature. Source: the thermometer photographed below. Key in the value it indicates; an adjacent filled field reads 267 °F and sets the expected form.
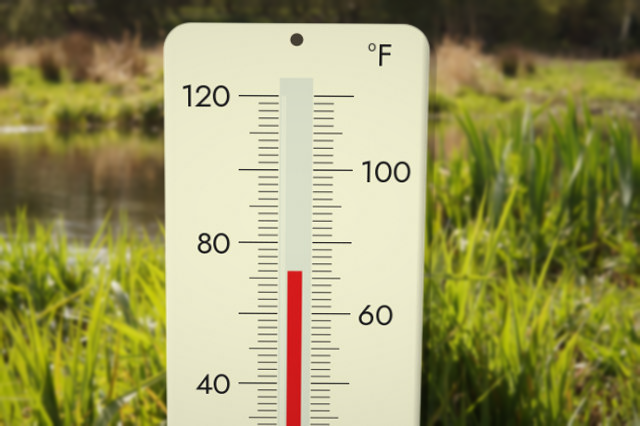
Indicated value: 72 °F
